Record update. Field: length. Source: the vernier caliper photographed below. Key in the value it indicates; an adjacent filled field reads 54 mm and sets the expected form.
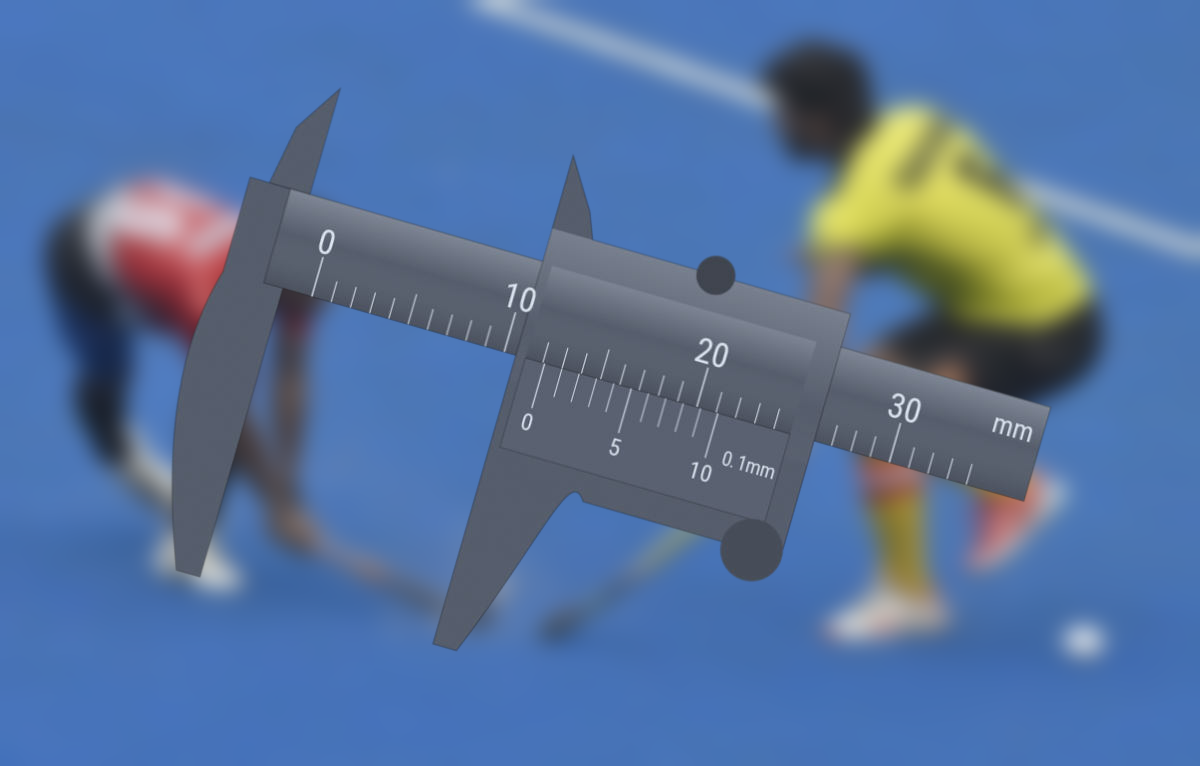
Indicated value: 12.1 mm
